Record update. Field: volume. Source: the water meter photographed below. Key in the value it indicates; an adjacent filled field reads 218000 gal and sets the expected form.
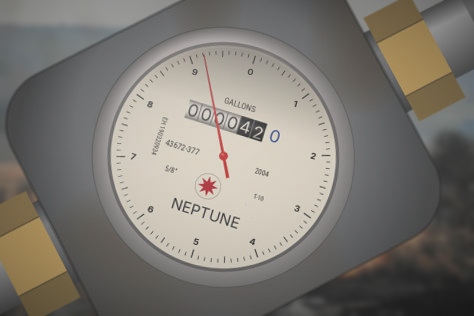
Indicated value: 419.2 gal
